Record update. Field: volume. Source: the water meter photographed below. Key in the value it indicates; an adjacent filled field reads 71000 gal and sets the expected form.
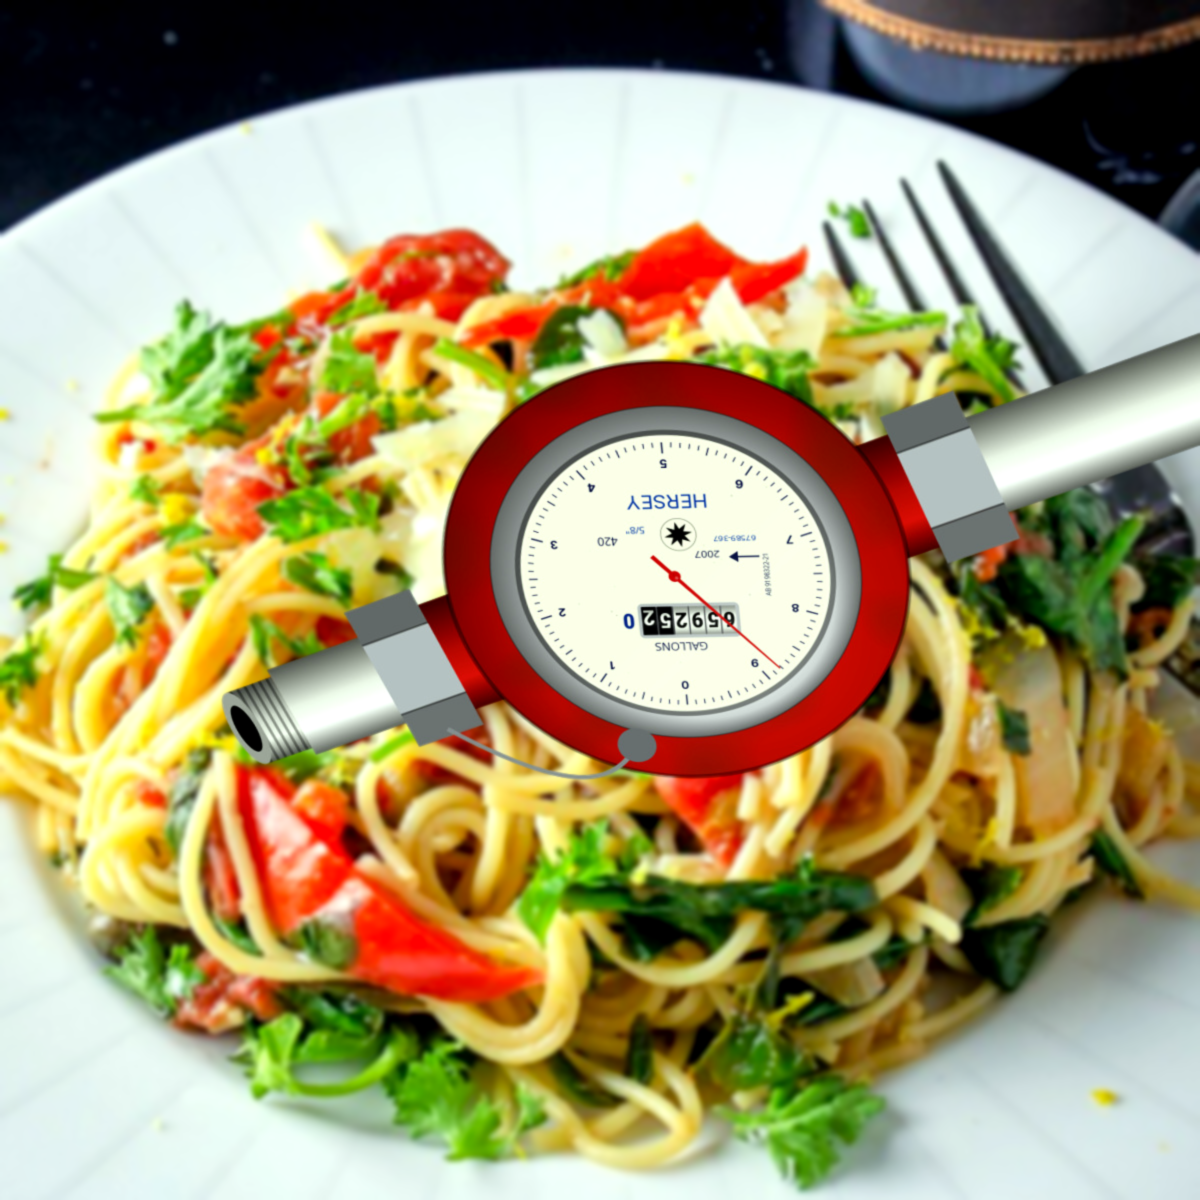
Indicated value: 6592518.8 gal
